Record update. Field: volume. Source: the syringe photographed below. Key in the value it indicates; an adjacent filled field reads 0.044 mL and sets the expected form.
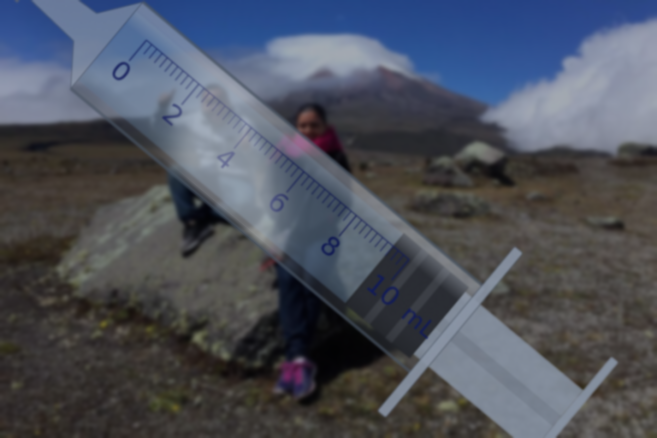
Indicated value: 9.4 mL
